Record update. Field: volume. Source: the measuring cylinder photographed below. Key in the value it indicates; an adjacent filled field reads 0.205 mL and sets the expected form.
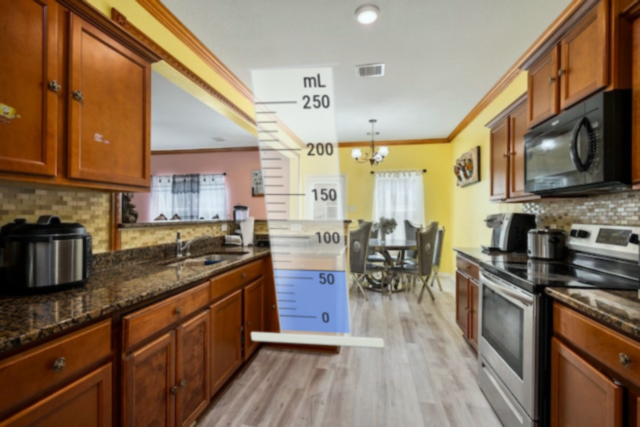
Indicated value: 60 mL
